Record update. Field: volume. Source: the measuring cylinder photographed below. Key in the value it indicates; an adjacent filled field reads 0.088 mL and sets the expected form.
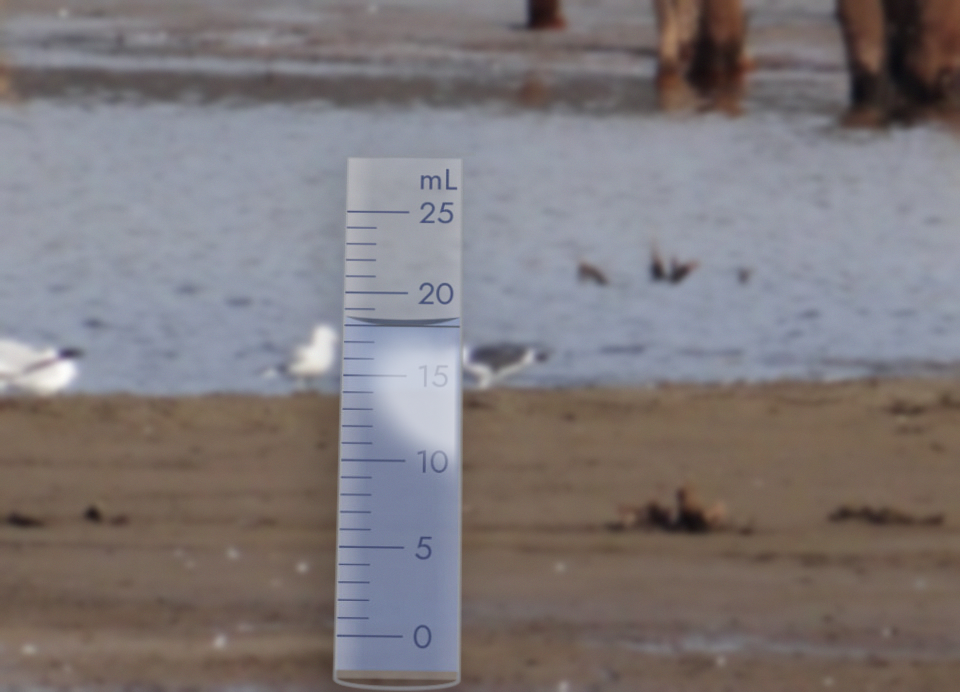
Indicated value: 18 mL
